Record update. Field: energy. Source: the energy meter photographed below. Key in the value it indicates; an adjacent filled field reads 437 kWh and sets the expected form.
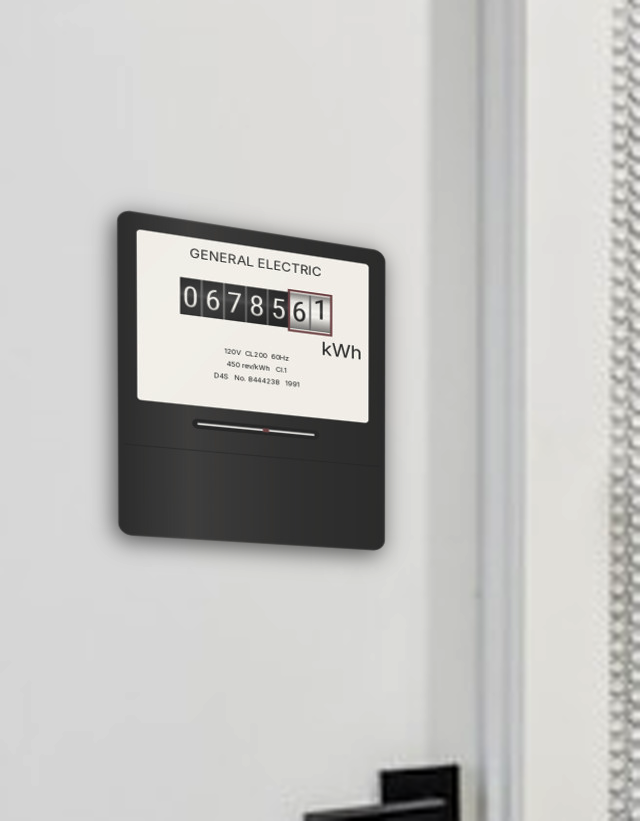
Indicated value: 6785.61 kWh
